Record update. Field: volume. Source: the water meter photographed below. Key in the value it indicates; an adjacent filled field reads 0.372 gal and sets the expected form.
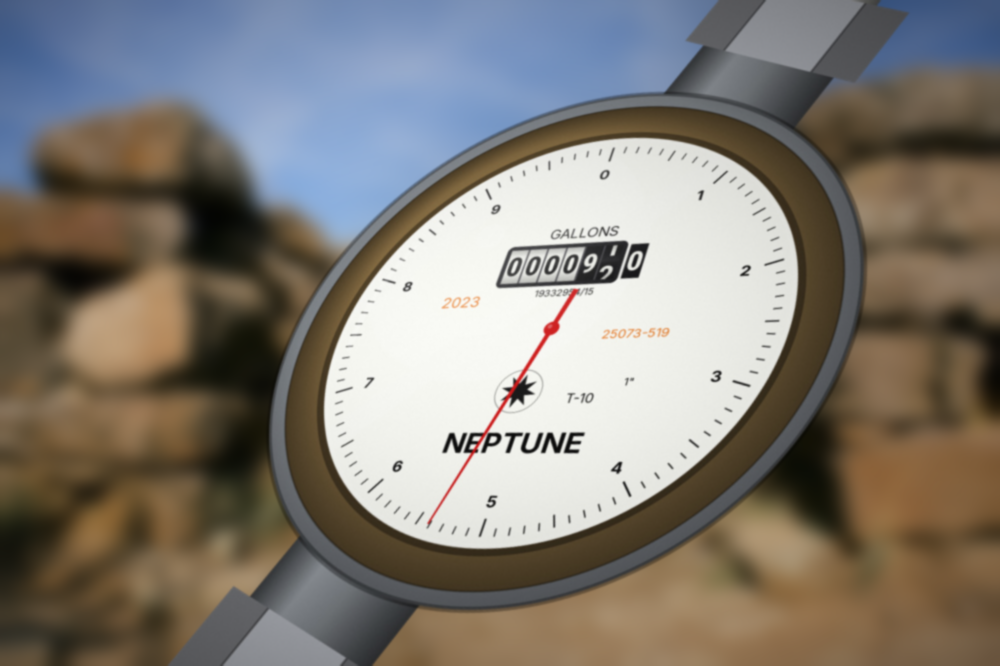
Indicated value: 915.4 gal
